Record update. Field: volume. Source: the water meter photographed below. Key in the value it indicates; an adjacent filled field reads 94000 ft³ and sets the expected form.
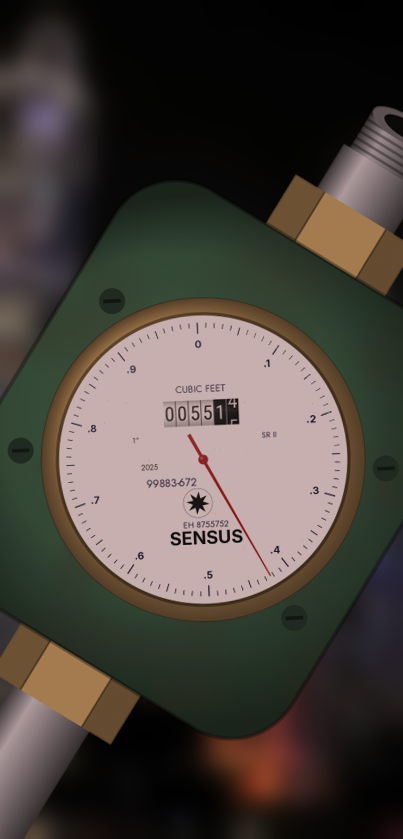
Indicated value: 5514.42 ft³
